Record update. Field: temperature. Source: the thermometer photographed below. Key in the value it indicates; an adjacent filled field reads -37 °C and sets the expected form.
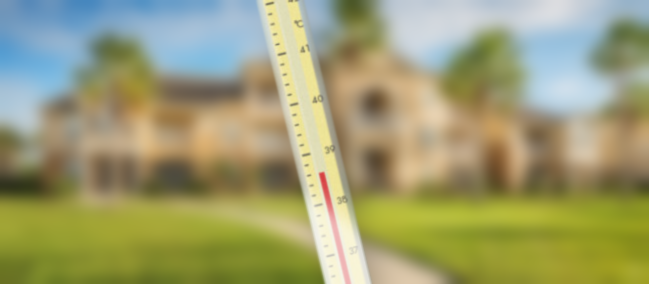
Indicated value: 38.6 °C
